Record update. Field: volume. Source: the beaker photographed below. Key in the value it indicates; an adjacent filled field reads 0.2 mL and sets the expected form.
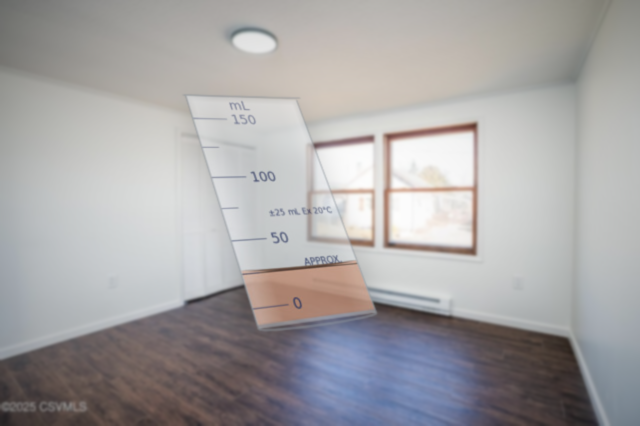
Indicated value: 25 mL
